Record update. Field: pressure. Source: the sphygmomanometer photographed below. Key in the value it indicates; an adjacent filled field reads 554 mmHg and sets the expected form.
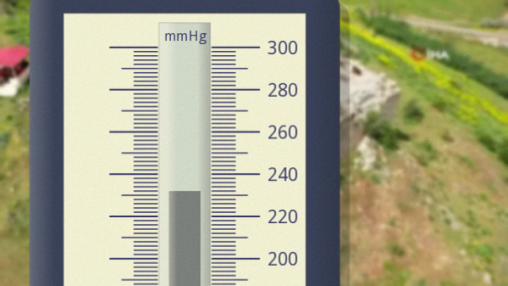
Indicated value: 232 mmHg
